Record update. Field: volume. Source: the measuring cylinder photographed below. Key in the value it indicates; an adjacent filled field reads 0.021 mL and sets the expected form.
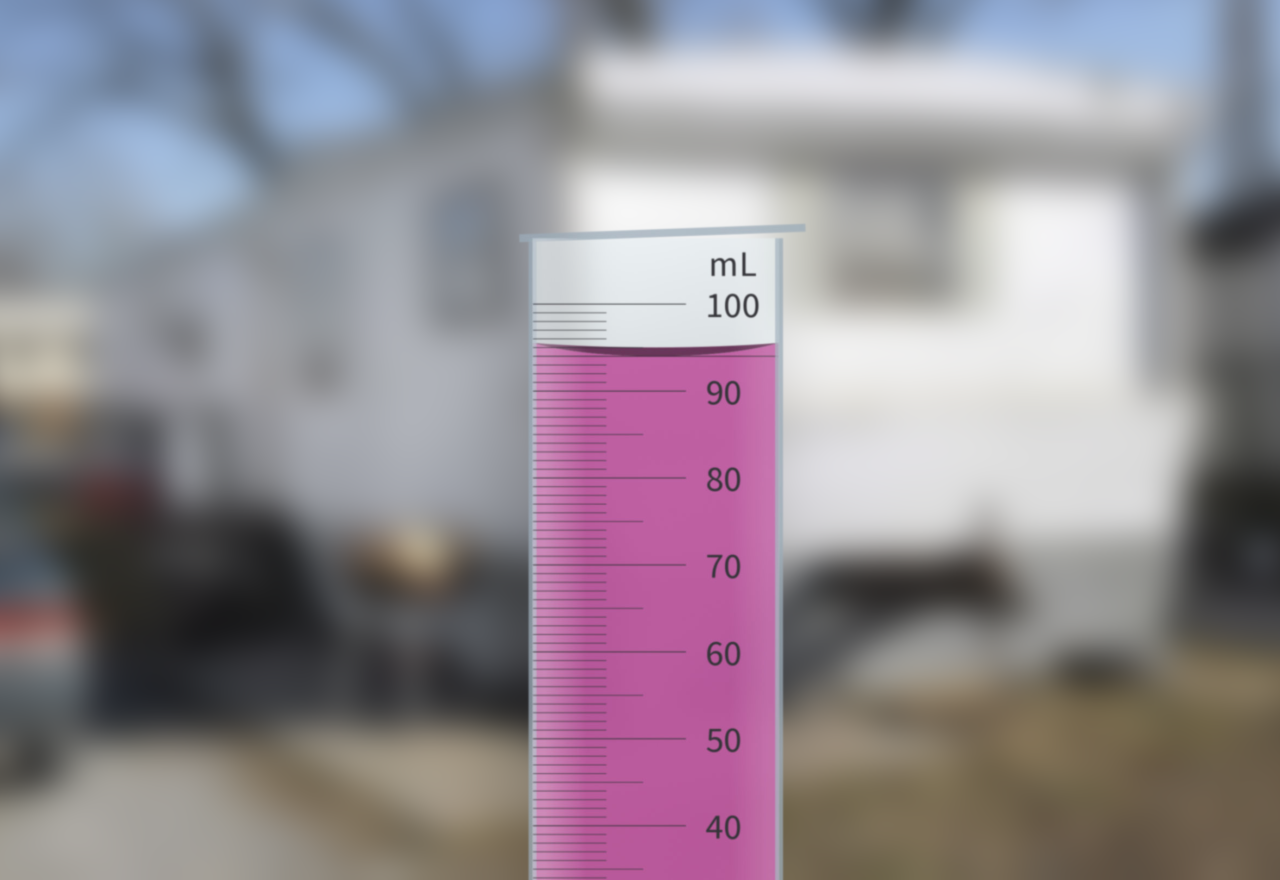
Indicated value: 94 mL
